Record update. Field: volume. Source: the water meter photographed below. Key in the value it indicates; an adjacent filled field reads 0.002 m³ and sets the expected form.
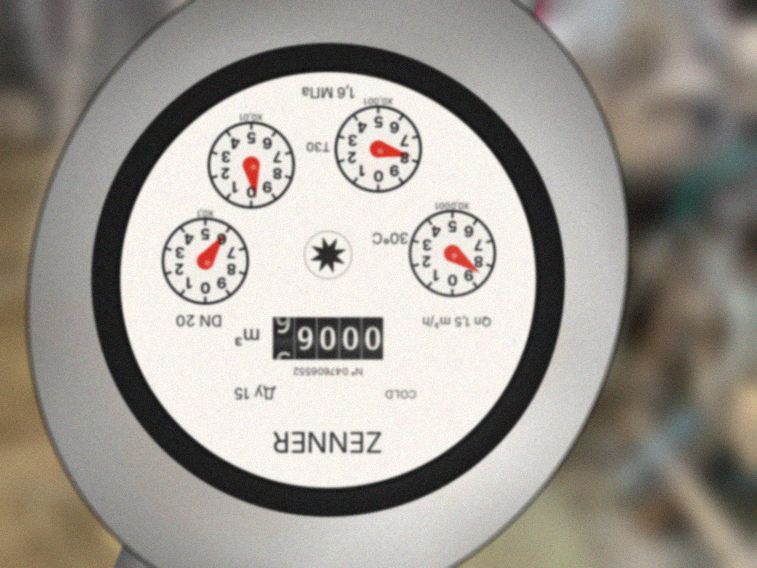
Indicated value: 65.5978 m³
